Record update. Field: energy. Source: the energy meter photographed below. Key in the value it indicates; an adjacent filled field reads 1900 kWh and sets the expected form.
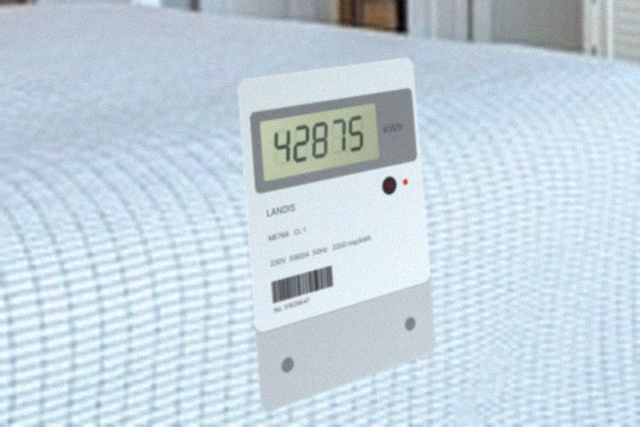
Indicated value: 42875 kWh
